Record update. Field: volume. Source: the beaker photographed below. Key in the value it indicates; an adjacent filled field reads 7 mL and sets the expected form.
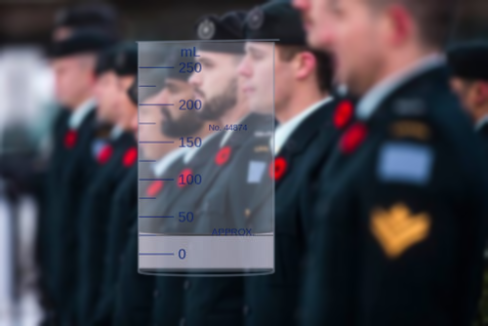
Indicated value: 25 mL
